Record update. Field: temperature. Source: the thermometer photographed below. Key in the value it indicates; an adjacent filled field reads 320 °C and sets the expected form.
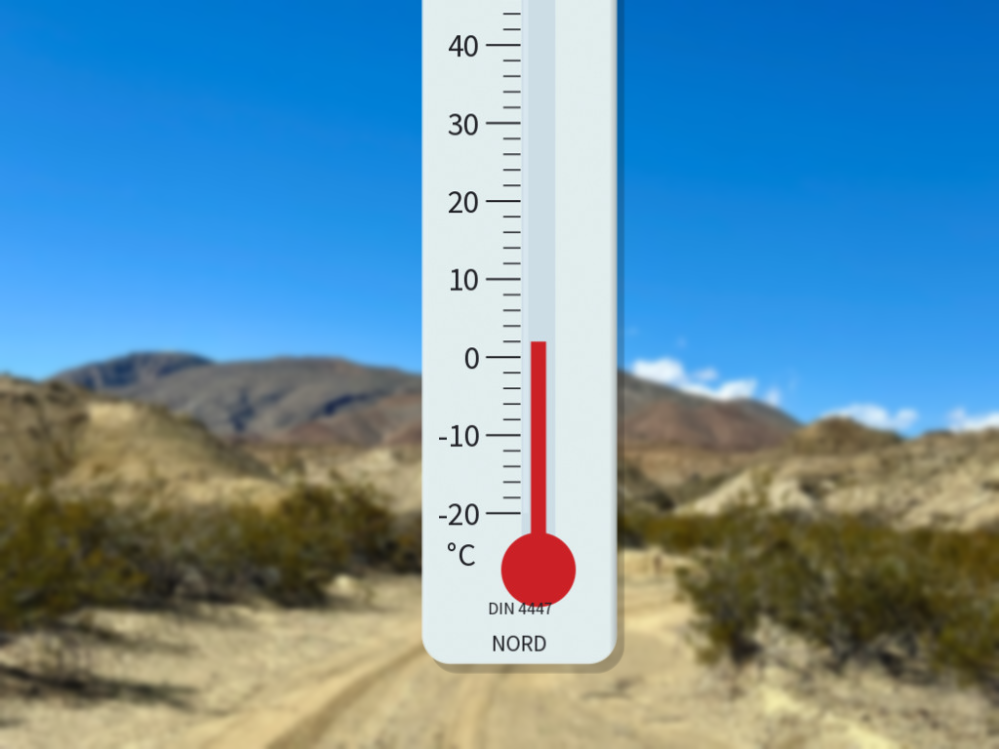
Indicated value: 2 °C
